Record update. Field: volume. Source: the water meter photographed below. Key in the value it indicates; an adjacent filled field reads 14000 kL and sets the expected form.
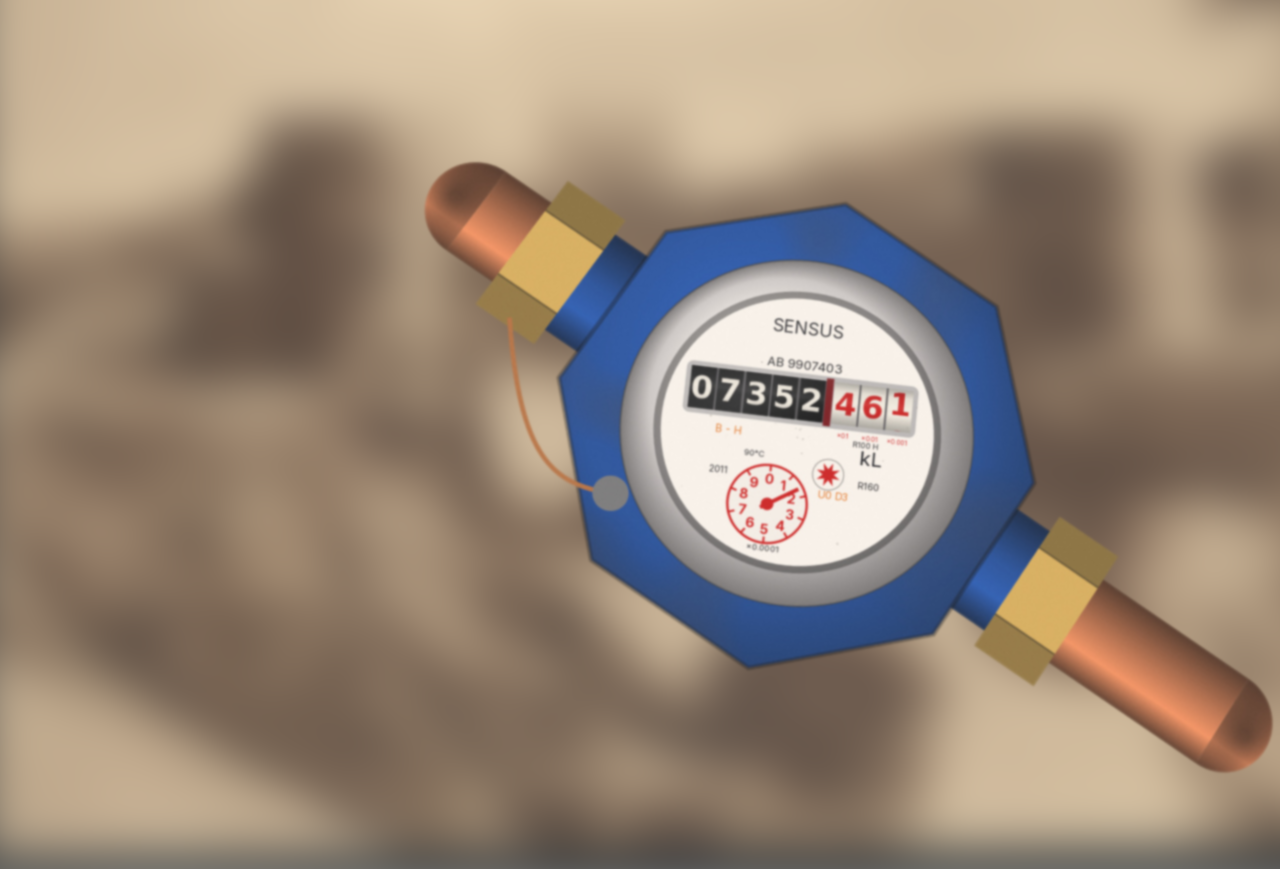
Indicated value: 7352.4611 kL
